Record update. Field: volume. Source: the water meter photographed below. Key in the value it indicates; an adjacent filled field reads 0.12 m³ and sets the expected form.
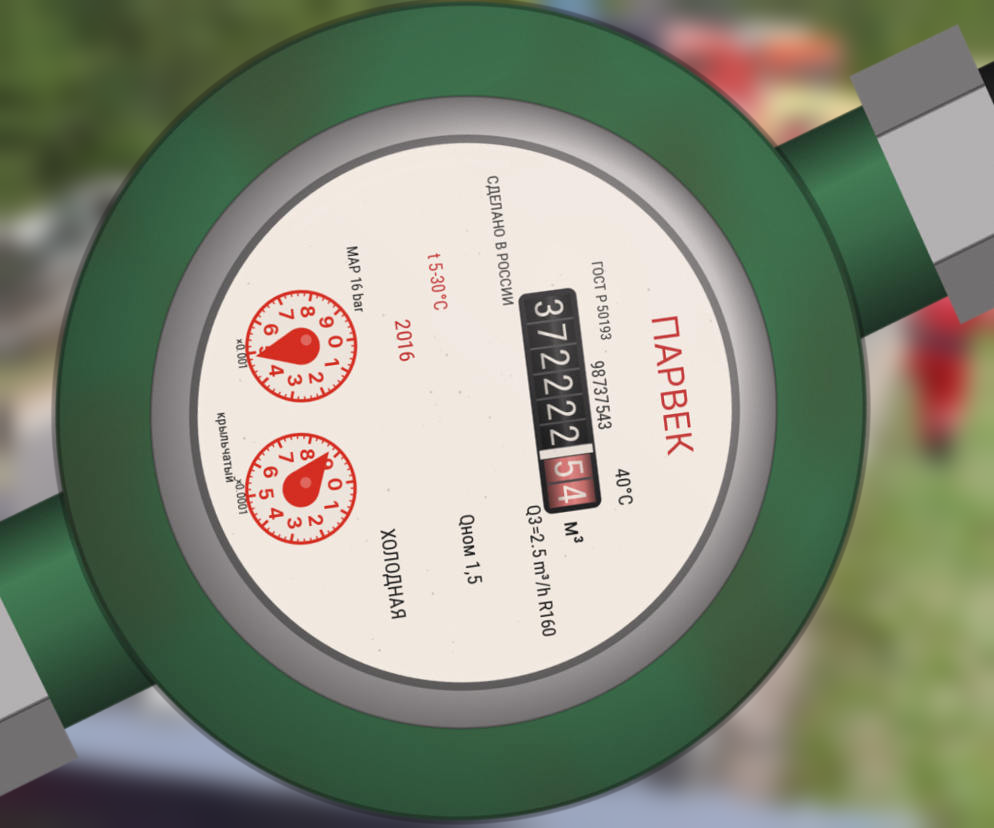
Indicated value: 372222.5448 m³
